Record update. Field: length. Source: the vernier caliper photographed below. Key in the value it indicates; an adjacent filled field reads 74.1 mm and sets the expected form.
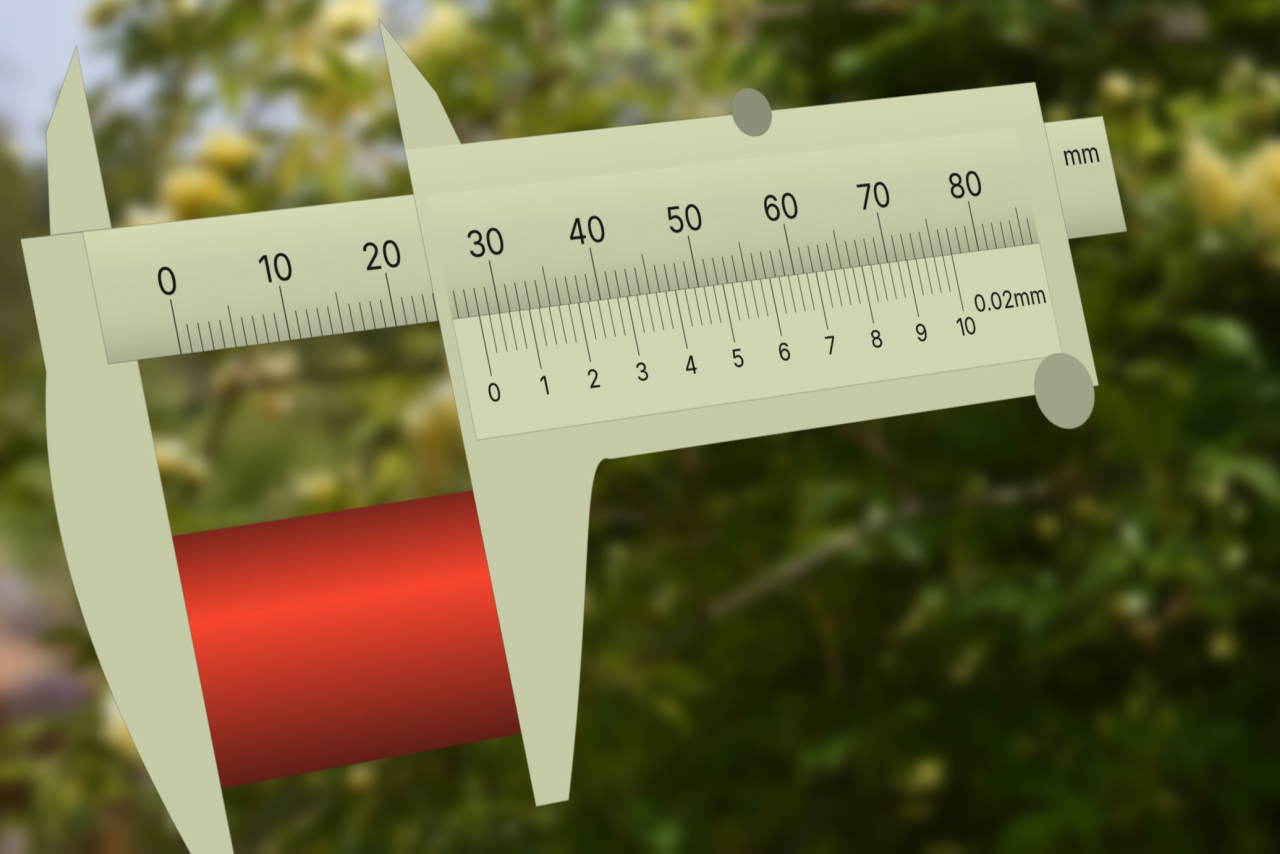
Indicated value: 28.0 mm
